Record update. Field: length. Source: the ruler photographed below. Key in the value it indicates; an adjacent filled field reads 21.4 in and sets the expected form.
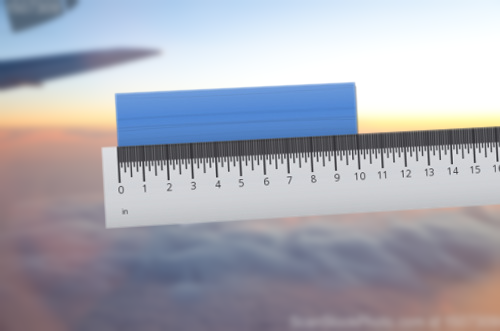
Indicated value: 10 in
